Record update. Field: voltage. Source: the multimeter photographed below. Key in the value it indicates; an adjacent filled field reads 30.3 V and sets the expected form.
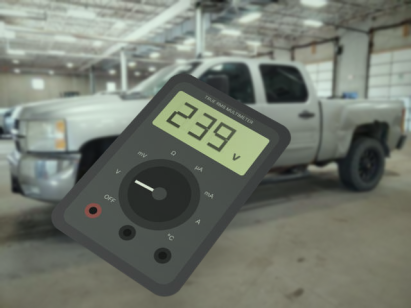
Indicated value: 239 V
